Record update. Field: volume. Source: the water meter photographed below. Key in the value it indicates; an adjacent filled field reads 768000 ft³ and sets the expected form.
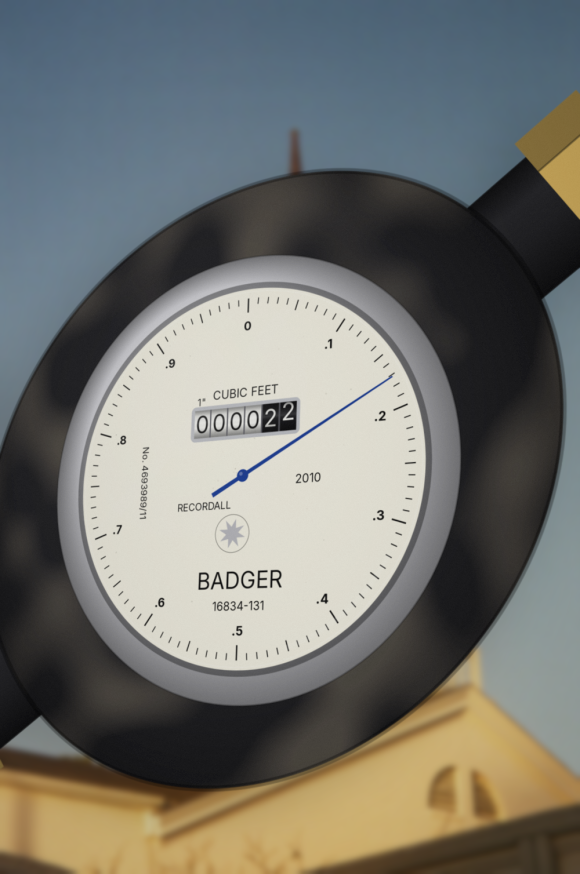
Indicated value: 22.17 ft³
